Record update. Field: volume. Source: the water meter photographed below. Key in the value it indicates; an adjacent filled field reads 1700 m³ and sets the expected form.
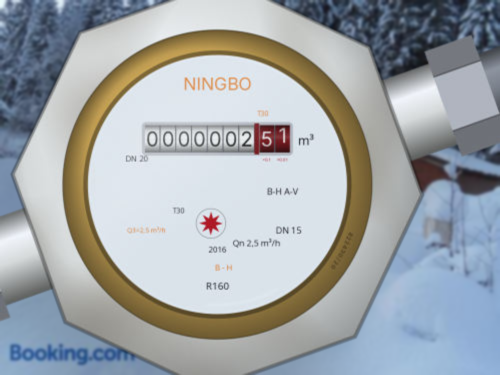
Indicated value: 2.51 m³
